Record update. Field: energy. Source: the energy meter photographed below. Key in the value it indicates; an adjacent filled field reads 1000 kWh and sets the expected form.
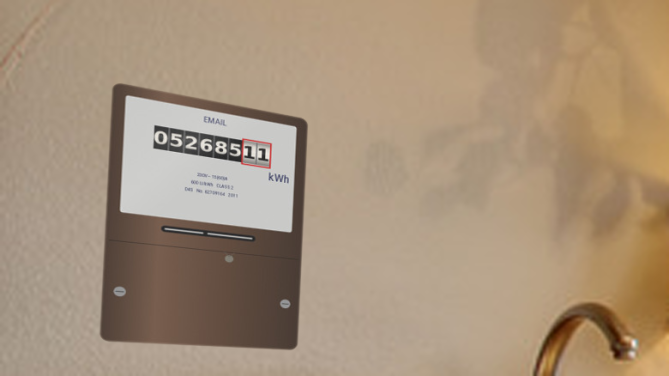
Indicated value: 52685.11 kWh
